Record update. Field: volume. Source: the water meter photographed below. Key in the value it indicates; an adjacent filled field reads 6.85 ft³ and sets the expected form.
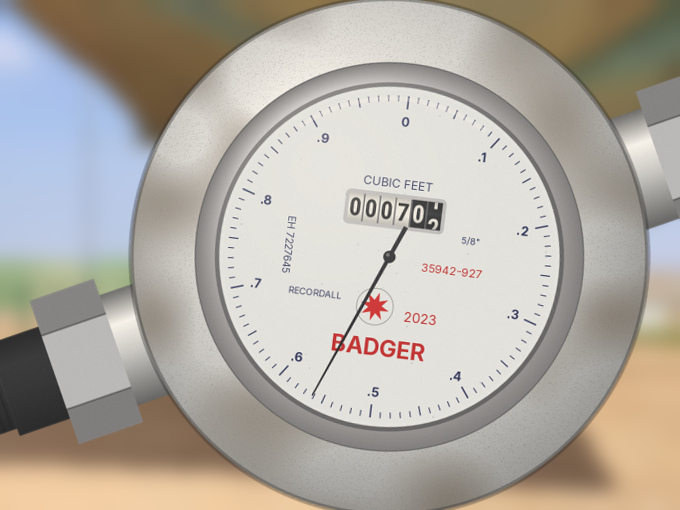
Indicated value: 701.56 ft³
